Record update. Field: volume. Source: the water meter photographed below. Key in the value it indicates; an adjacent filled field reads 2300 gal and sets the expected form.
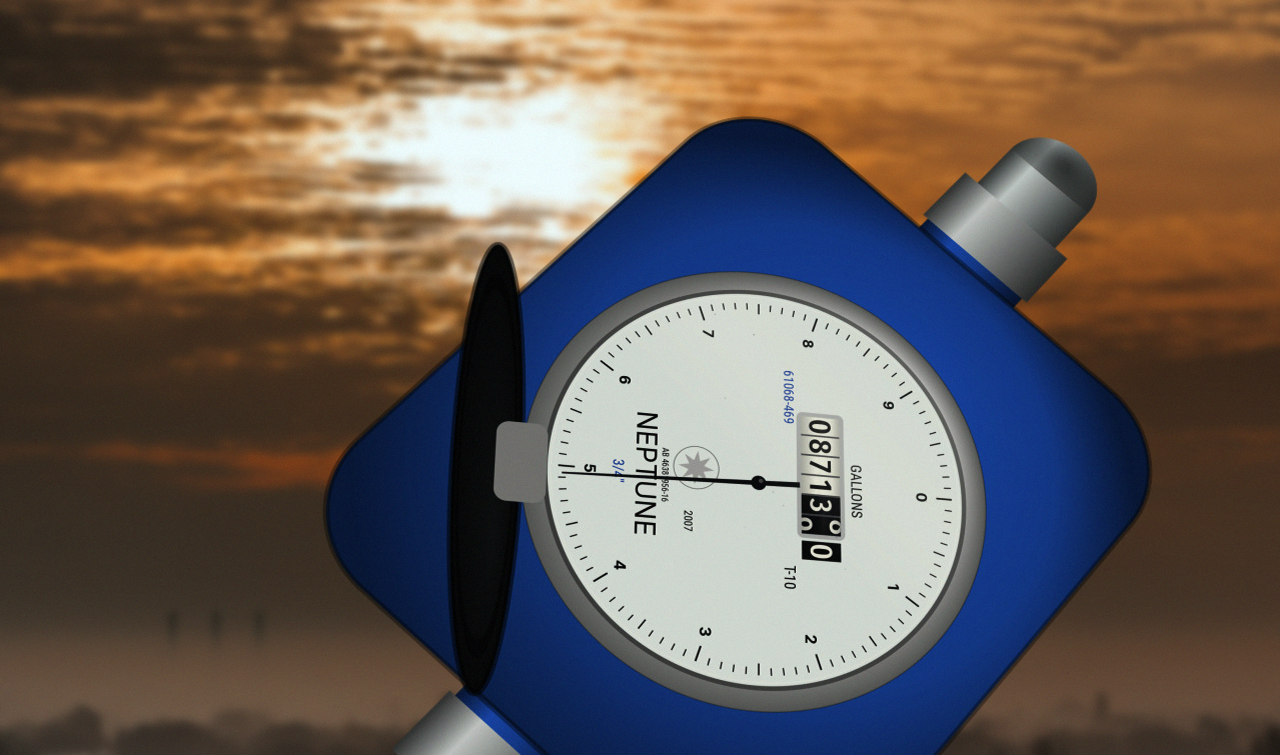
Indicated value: 871384.9 gal
